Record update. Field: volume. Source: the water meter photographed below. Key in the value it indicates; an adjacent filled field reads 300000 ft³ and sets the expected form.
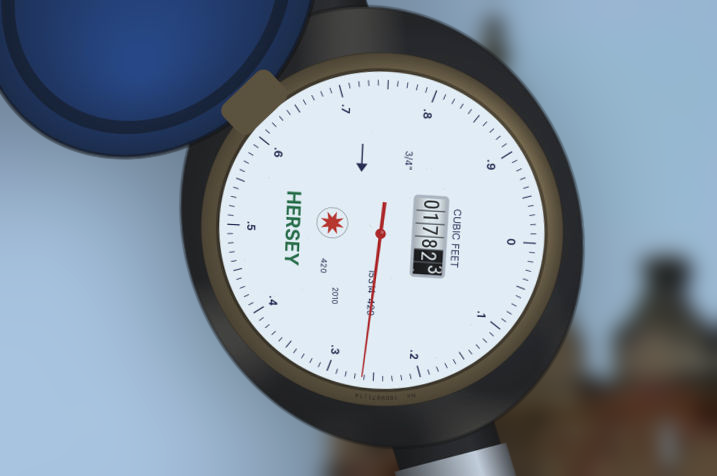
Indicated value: 17823.26 ft³
